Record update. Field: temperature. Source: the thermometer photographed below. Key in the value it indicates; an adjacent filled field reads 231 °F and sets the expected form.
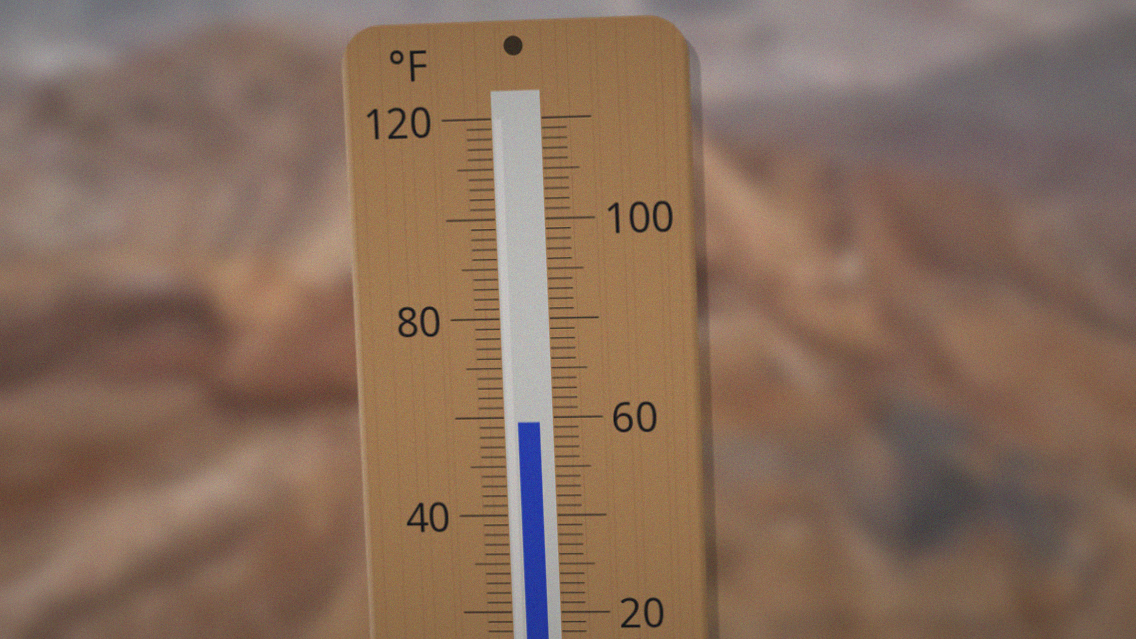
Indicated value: 59 °F
